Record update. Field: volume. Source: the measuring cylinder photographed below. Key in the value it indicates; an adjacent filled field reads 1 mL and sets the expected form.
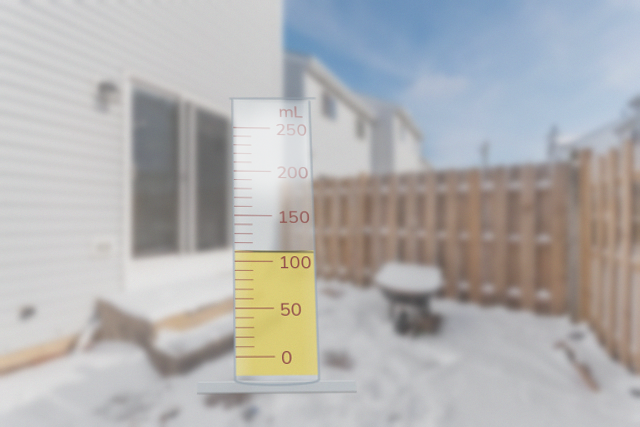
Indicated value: 110 mL
